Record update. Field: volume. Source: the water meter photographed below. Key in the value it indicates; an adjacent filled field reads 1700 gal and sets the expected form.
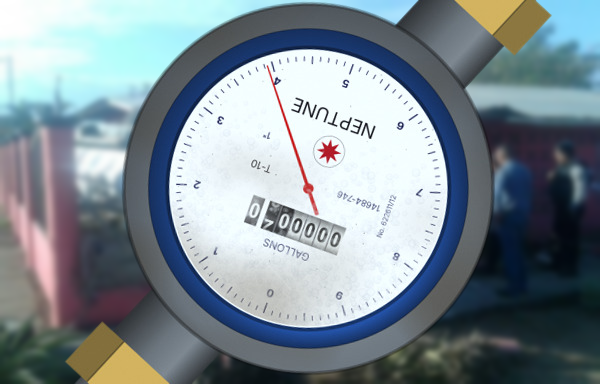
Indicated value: 23.9 gal
